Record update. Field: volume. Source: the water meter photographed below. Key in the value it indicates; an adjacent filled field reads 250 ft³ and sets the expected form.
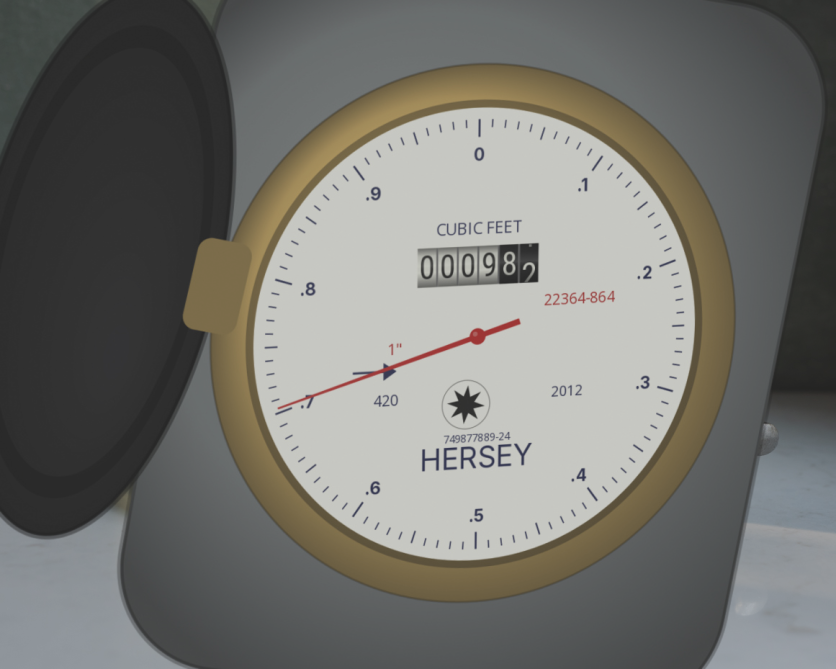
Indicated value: 981.70 ft³
